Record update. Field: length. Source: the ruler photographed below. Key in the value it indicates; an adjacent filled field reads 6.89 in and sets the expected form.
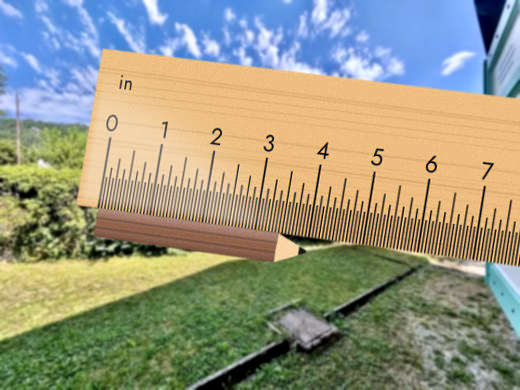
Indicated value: 4 in
